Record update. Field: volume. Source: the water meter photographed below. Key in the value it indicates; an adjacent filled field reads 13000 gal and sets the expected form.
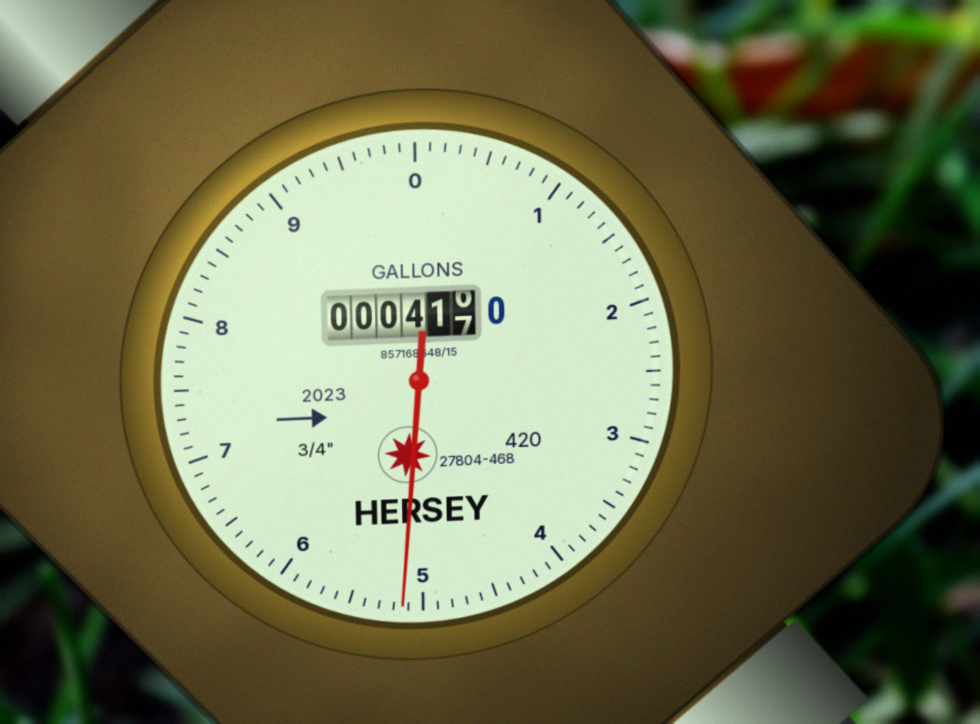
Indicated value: 4165.1 gal
